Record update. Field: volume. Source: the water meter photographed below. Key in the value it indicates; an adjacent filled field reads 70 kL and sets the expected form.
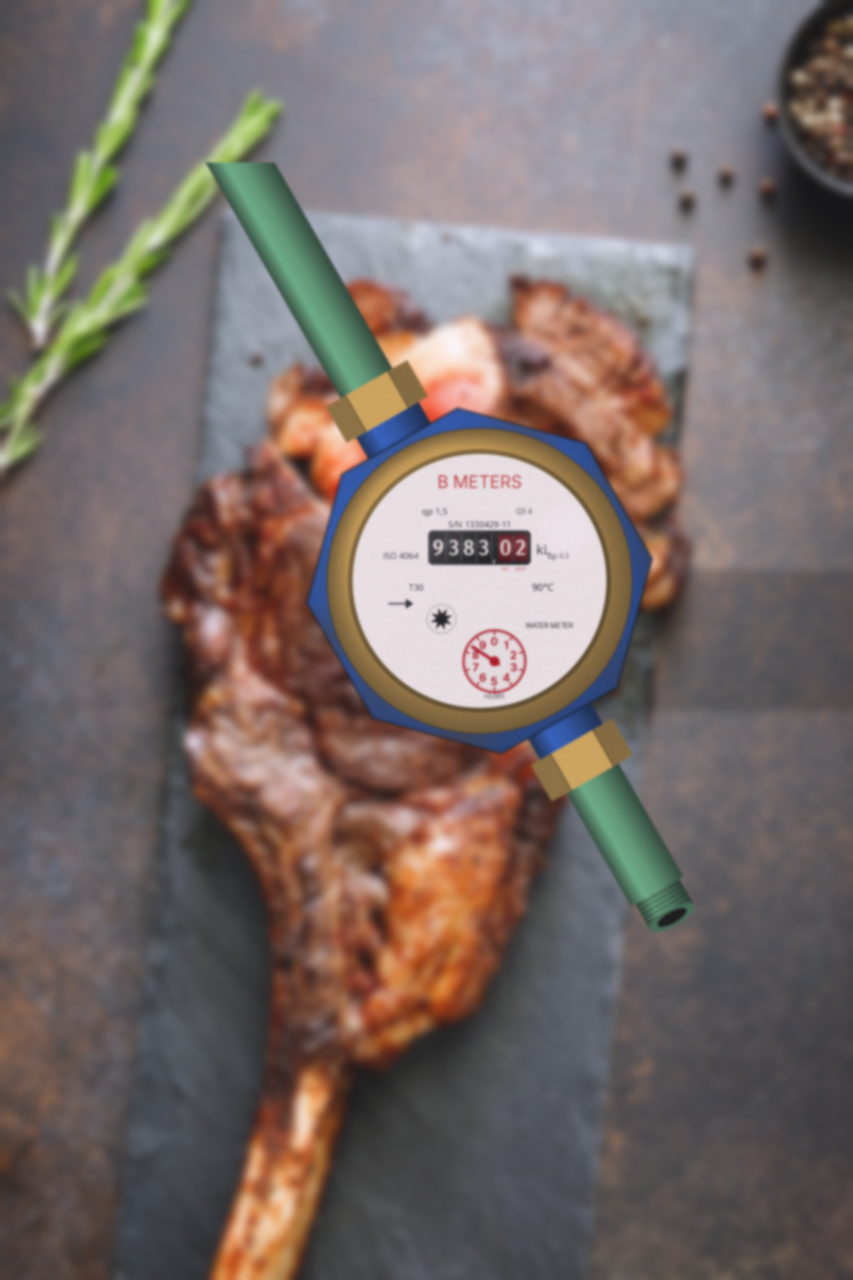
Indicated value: 9383.028 kL
